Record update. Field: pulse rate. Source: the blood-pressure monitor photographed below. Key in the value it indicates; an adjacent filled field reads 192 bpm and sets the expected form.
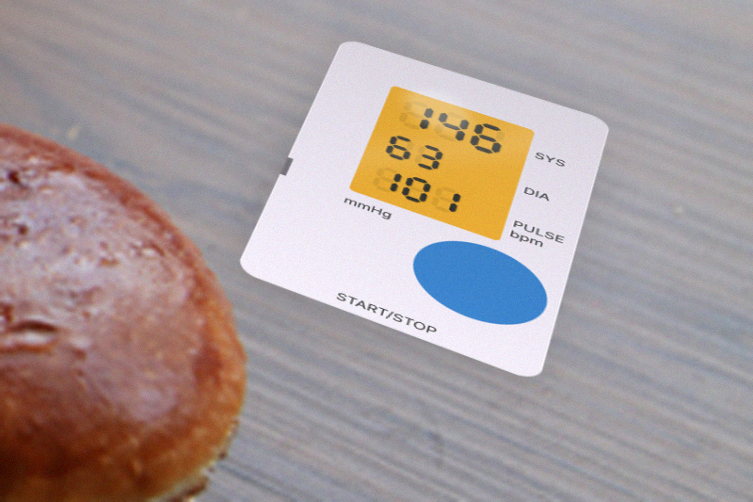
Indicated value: 101 bpm
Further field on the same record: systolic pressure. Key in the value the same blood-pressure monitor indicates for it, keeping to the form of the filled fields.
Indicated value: 146 mmHg
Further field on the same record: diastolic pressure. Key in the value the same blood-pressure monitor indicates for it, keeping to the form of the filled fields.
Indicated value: 63 mmHg
